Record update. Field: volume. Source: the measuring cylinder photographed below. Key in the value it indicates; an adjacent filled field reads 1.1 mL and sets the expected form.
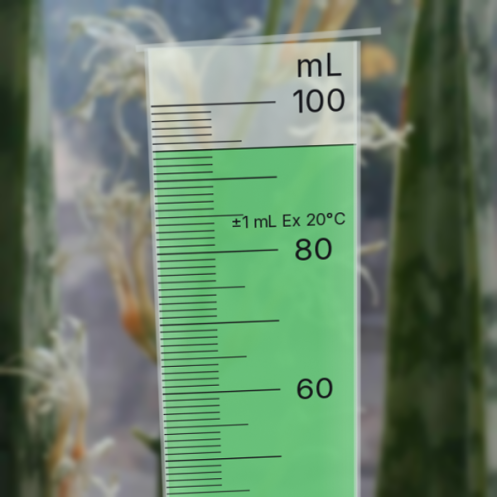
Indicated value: 94 mL
